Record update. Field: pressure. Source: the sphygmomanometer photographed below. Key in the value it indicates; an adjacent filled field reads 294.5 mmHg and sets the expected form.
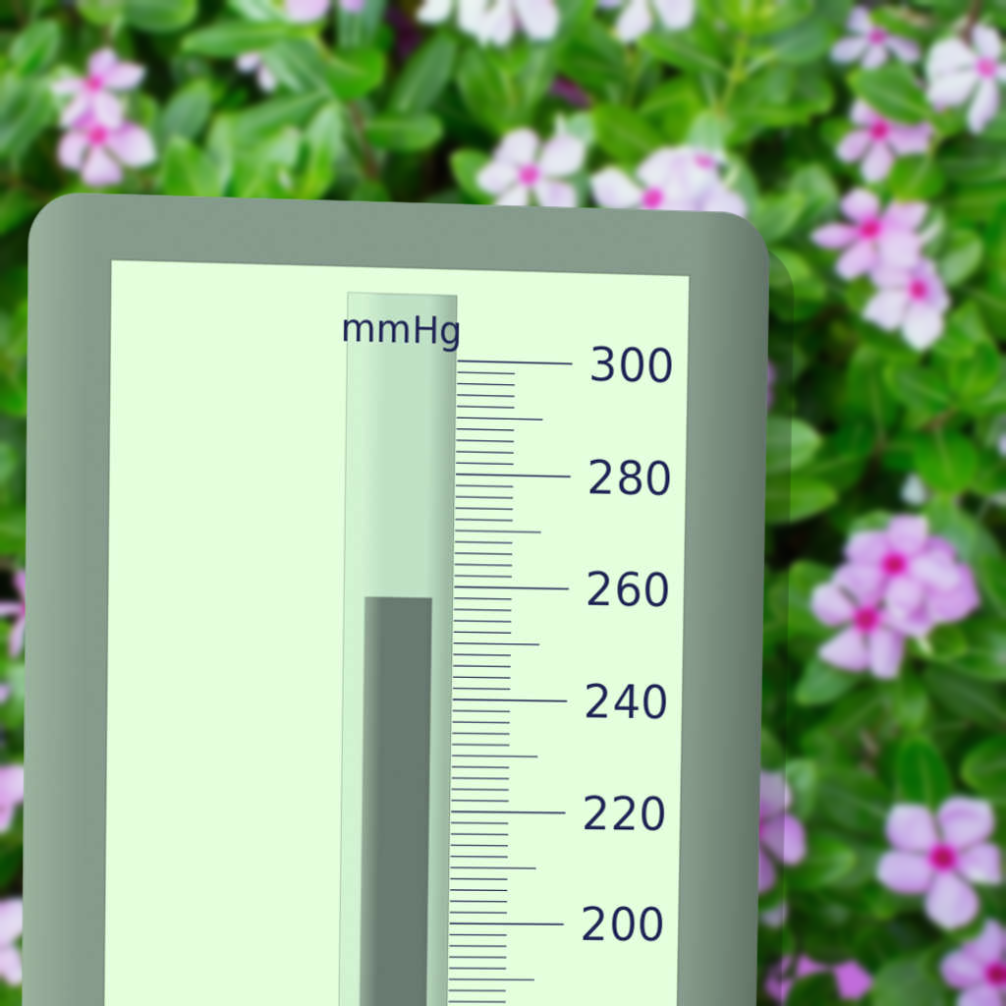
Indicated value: 258 mmHg
